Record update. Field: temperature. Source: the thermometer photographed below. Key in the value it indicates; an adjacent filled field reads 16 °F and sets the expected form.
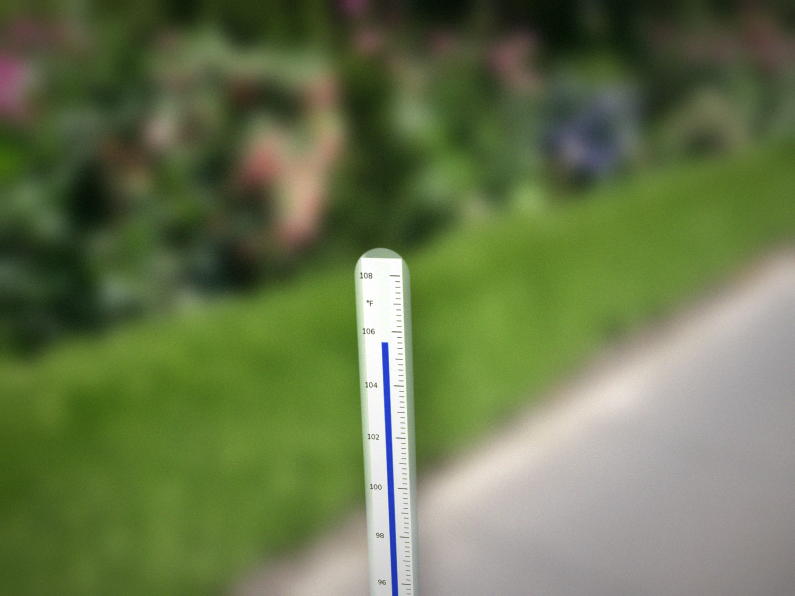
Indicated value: 105.6 °F
